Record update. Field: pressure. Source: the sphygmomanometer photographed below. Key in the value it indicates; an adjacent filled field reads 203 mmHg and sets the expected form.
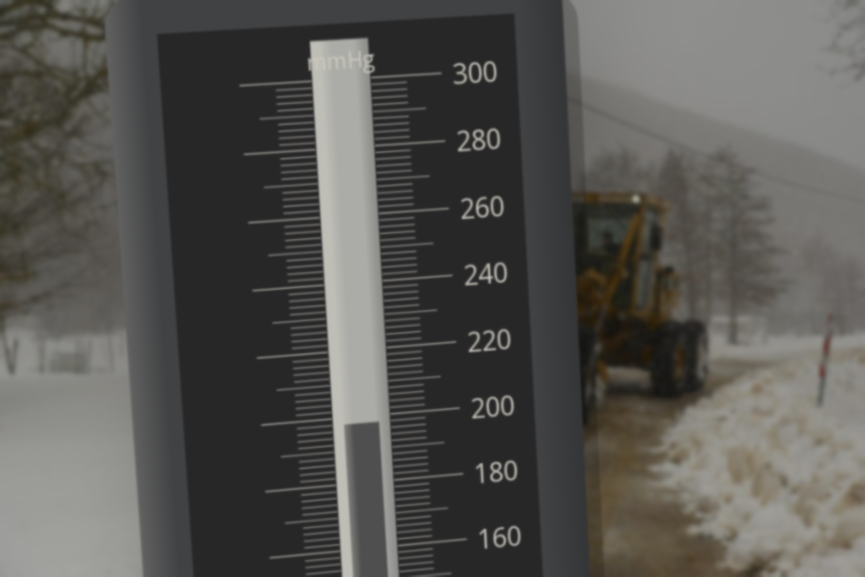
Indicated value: 198 mmHg
